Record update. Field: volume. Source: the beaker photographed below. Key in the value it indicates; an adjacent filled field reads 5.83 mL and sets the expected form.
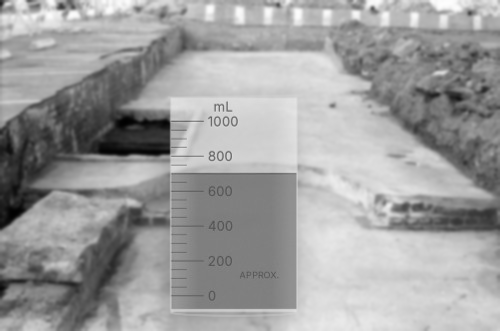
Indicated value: 700 mL
